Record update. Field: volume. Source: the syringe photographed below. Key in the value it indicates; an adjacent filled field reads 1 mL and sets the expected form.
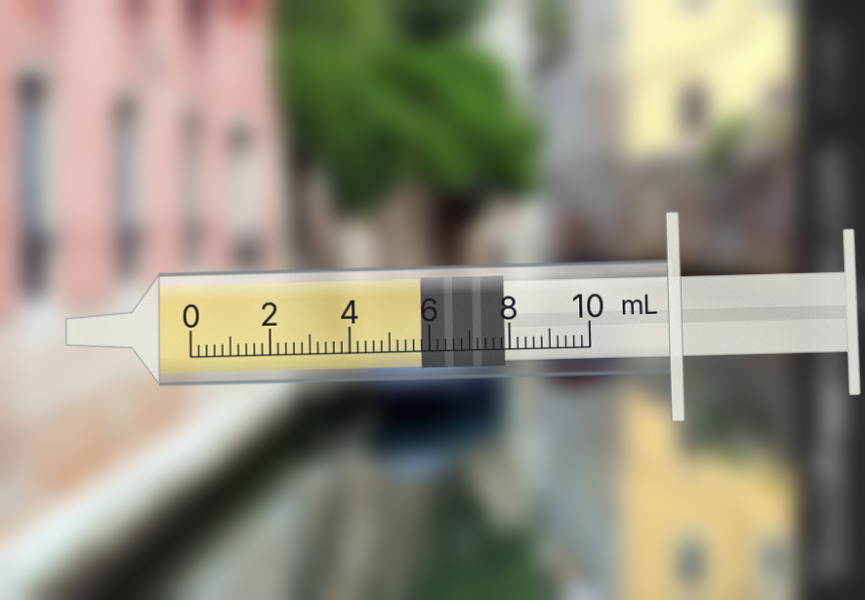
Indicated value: 5.8 mL
